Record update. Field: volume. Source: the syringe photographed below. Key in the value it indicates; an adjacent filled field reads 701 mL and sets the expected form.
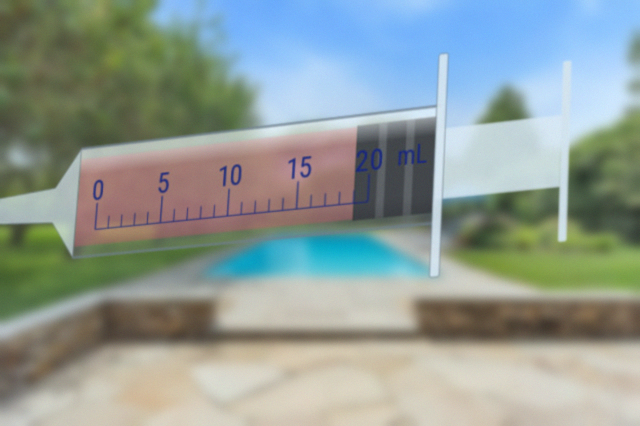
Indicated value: 19 mL
